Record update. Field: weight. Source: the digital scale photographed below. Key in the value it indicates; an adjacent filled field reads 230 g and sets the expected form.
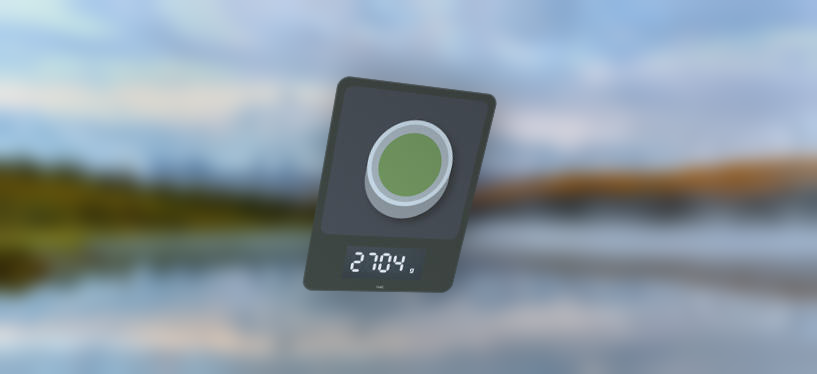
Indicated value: 2704 g
